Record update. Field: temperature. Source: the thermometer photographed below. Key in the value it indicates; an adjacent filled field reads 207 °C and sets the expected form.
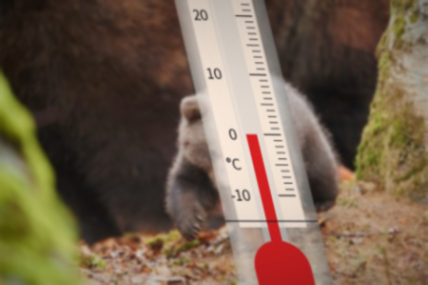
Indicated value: 0 °C
